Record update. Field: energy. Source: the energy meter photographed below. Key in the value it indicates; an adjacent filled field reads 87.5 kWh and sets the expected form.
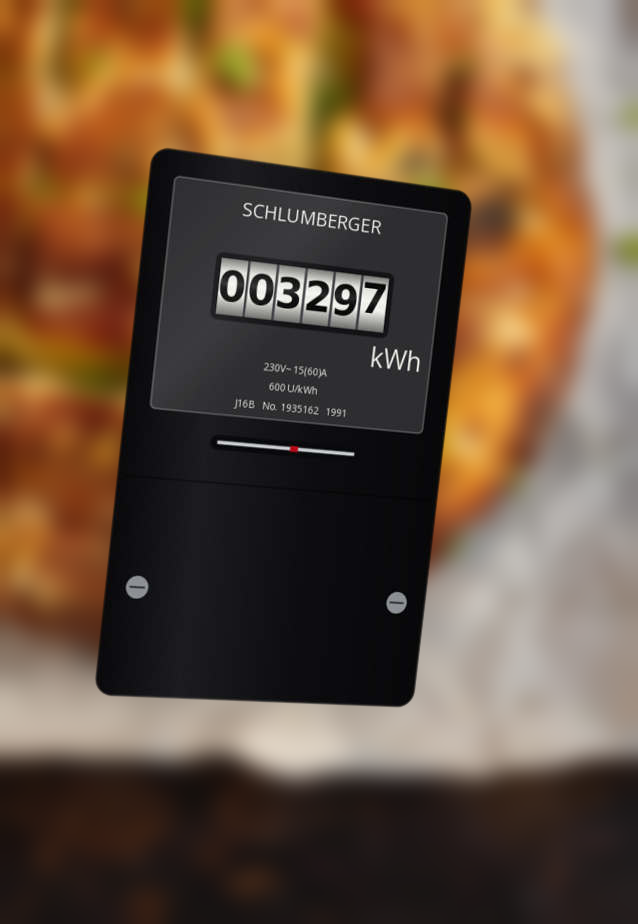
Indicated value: 3297 kWh
